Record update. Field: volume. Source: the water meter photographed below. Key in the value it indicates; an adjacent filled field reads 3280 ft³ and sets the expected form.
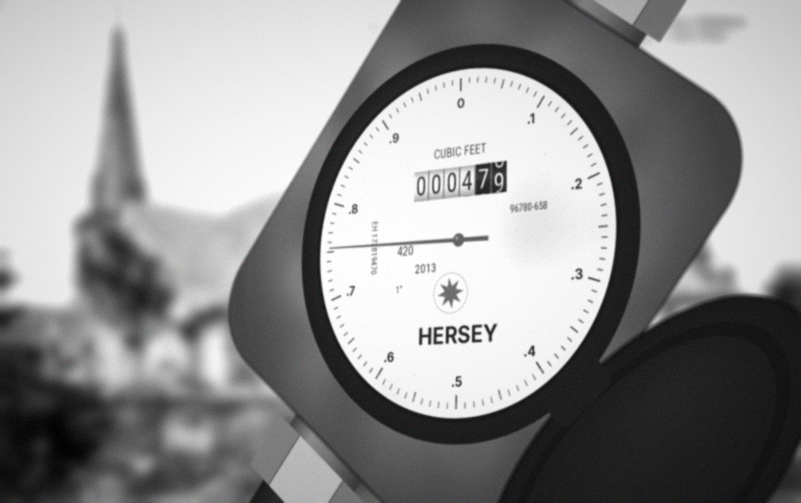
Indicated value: 478.75 ft³
